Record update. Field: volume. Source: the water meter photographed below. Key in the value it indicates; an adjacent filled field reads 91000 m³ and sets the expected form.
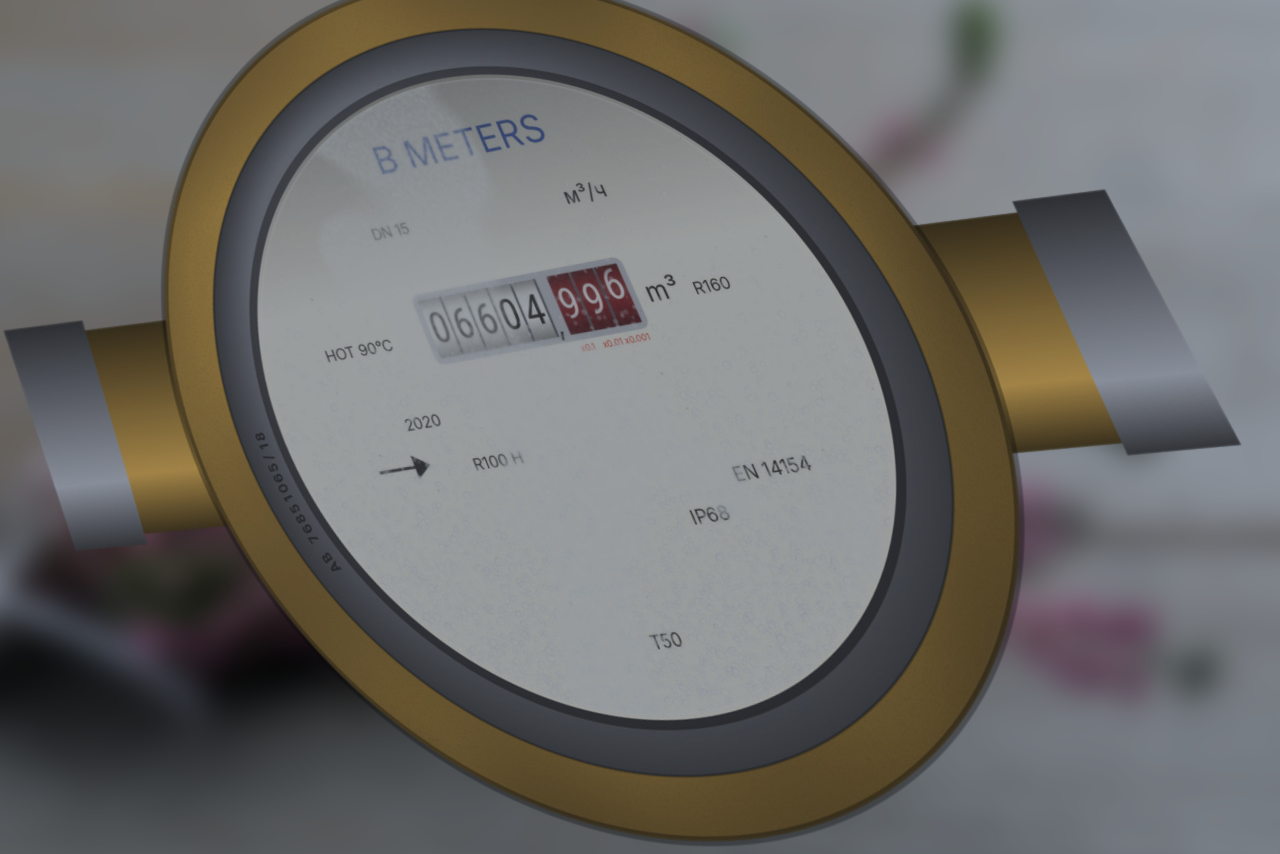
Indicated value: 6604.996 m³
